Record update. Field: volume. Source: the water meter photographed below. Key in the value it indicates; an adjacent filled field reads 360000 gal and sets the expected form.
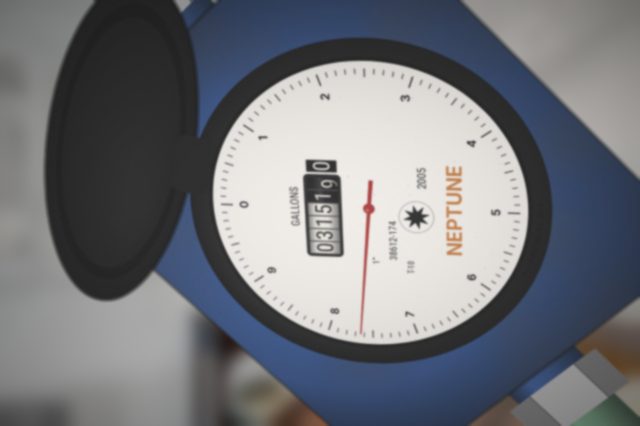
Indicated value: 315187.6 gal
